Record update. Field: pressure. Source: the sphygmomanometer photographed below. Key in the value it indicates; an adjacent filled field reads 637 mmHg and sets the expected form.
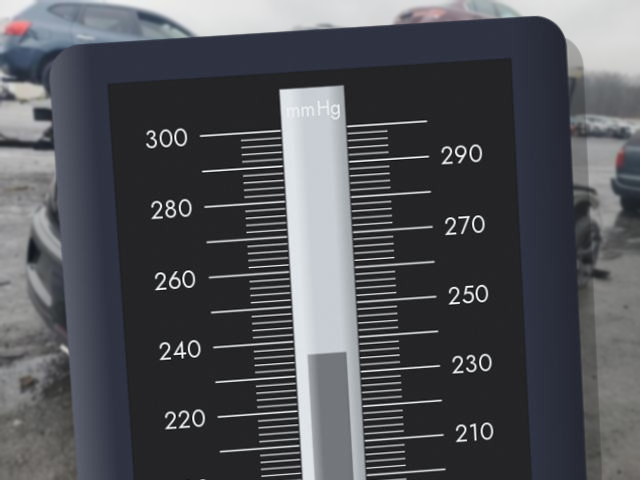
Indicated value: 236 mmHg
